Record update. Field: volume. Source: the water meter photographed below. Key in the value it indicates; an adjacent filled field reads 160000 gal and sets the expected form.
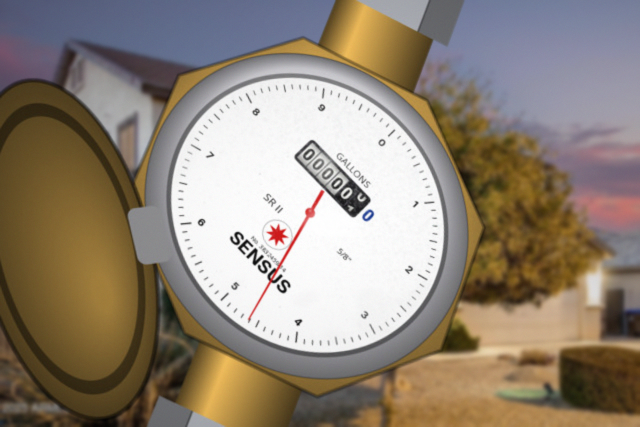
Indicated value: 4.6 gal
